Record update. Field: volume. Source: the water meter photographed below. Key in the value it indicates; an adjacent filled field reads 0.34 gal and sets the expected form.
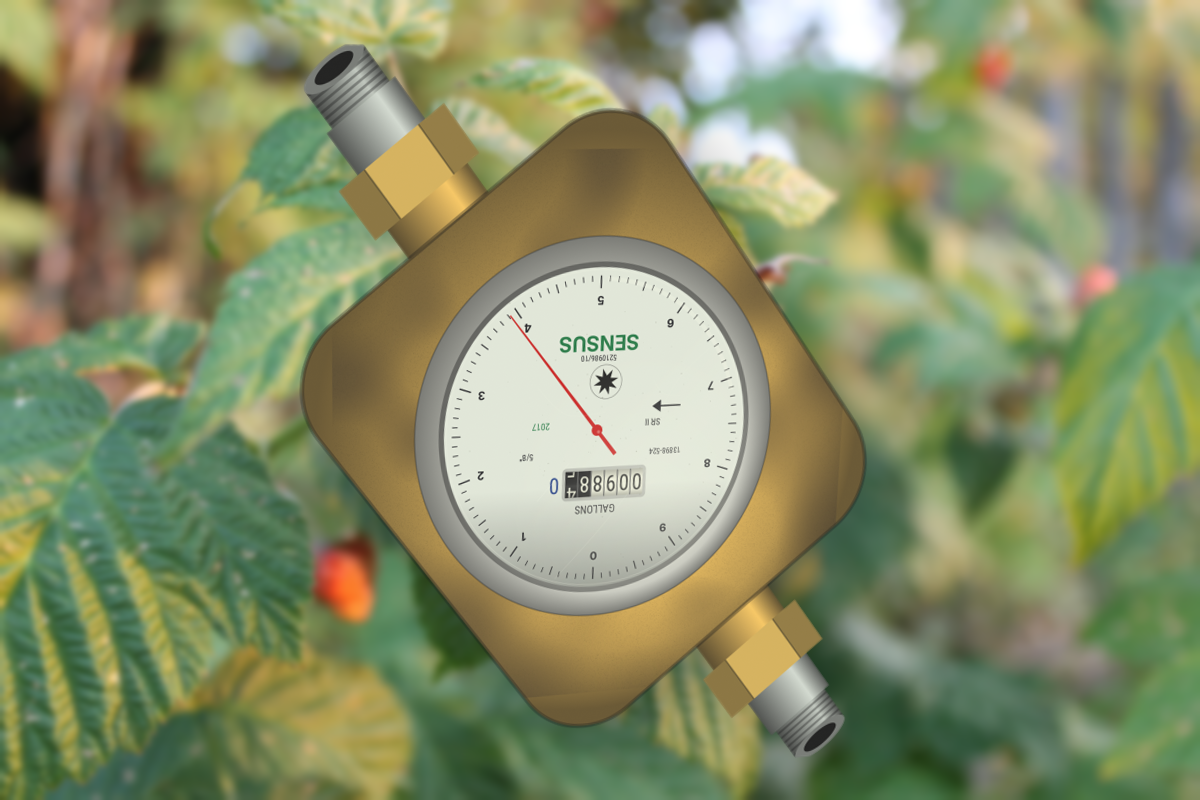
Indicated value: 98843.9 gal
